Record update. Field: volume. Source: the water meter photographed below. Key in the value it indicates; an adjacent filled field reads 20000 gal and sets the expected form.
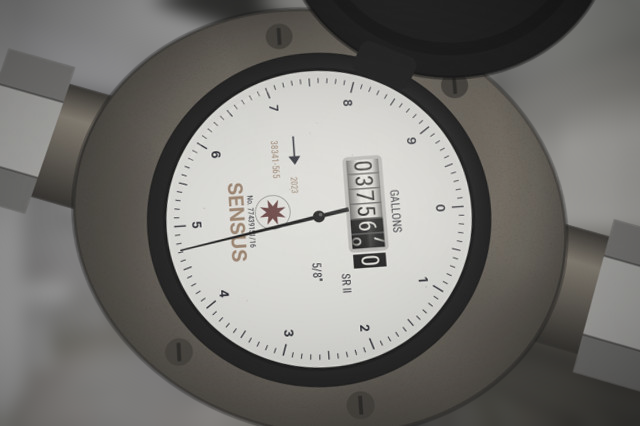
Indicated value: 375674.7 gal
